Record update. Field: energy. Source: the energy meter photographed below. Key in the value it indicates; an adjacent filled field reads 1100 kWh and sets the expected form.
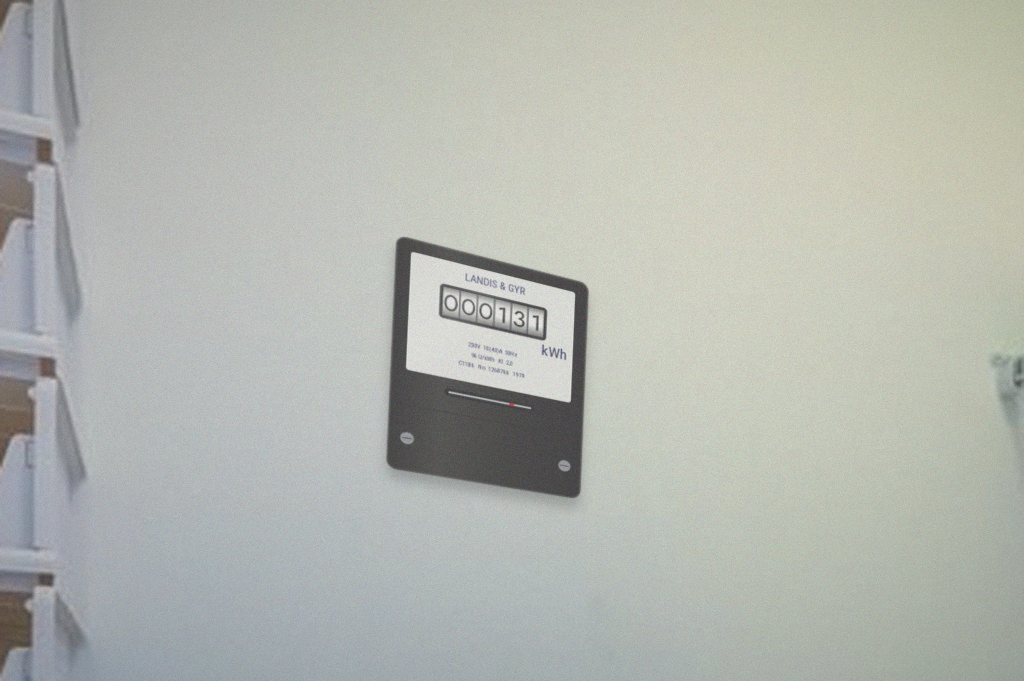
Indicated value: 131 kWh
